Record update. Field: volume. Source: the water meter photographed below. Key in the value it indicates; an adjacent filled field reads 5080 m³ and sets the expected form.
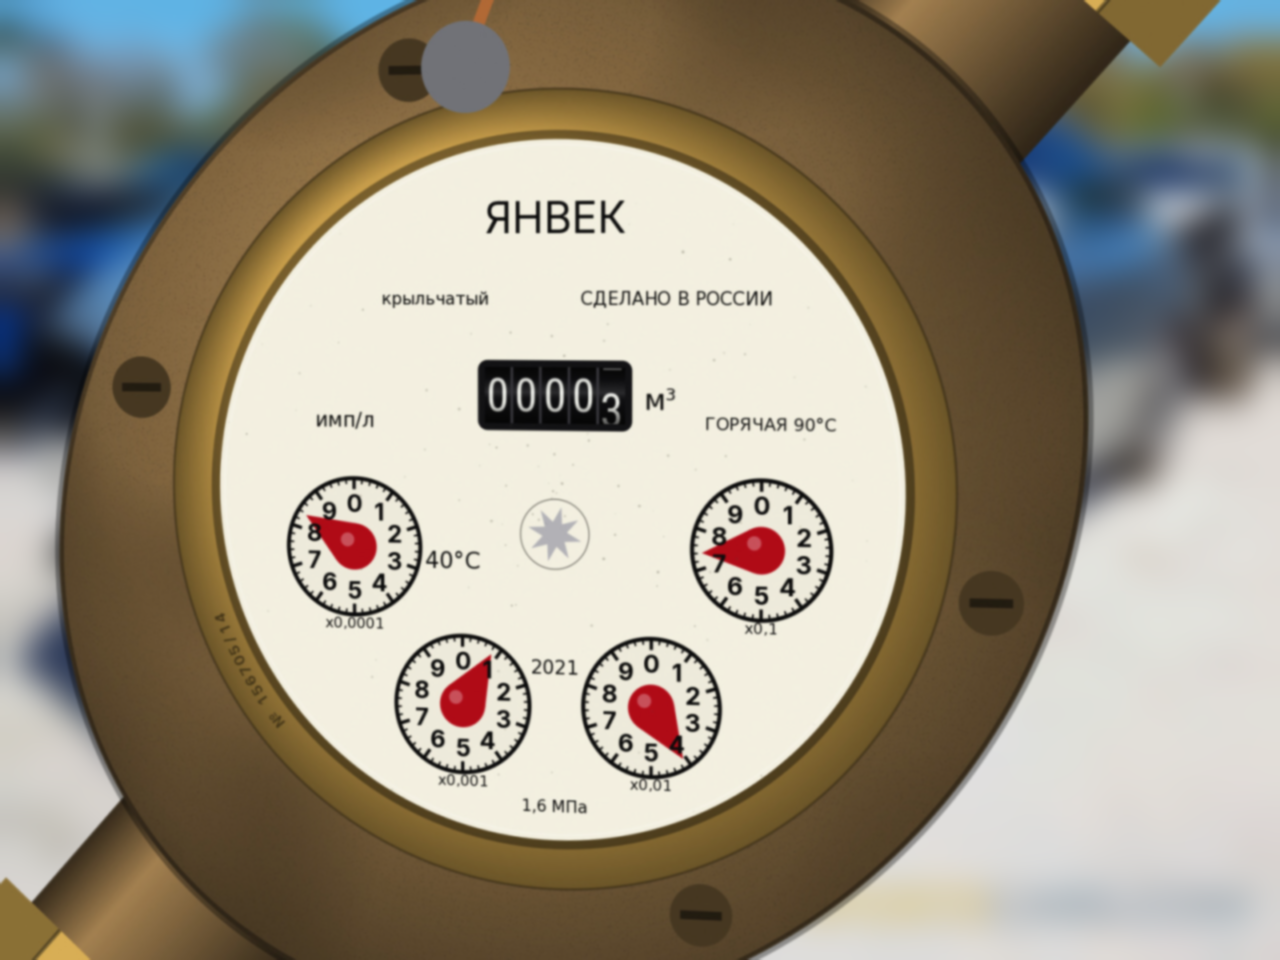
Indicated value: 2.7408 m³
